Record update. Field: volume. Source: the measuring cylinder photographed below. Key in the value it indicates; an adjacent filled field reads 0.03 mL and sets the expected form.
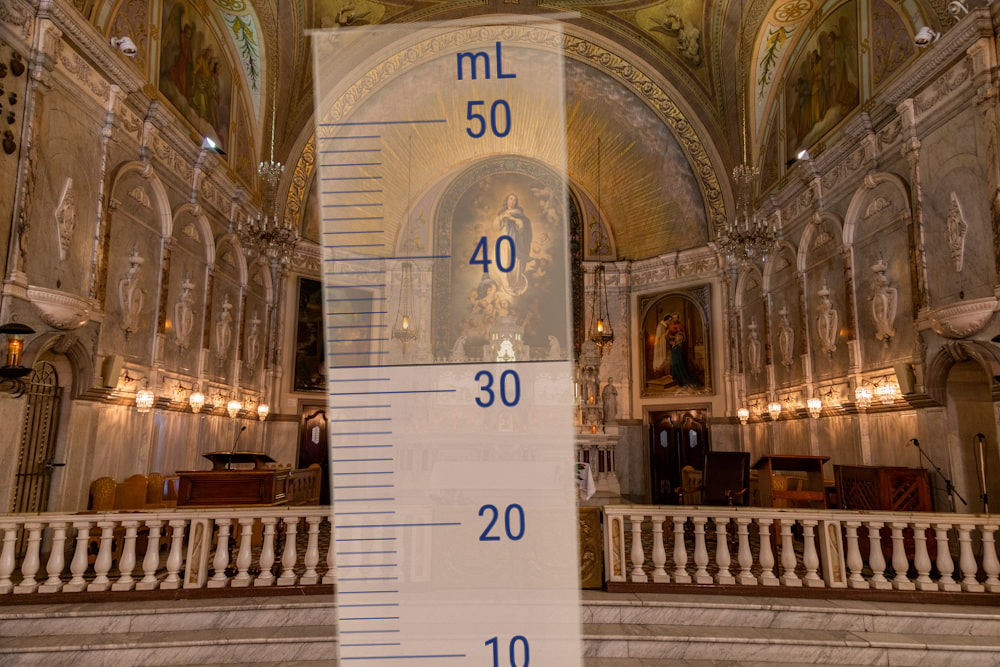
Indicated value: 32 mL
